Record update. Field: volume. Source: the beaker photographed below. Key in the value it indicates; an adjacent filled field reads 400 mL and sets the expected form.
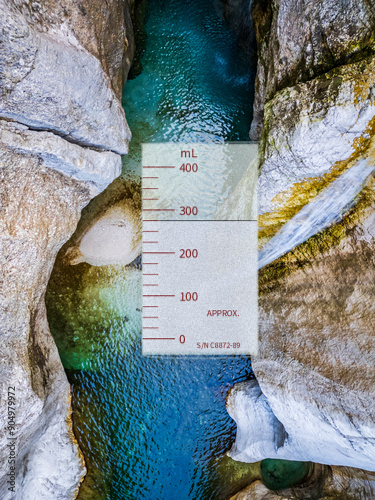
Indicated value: 275 mL
